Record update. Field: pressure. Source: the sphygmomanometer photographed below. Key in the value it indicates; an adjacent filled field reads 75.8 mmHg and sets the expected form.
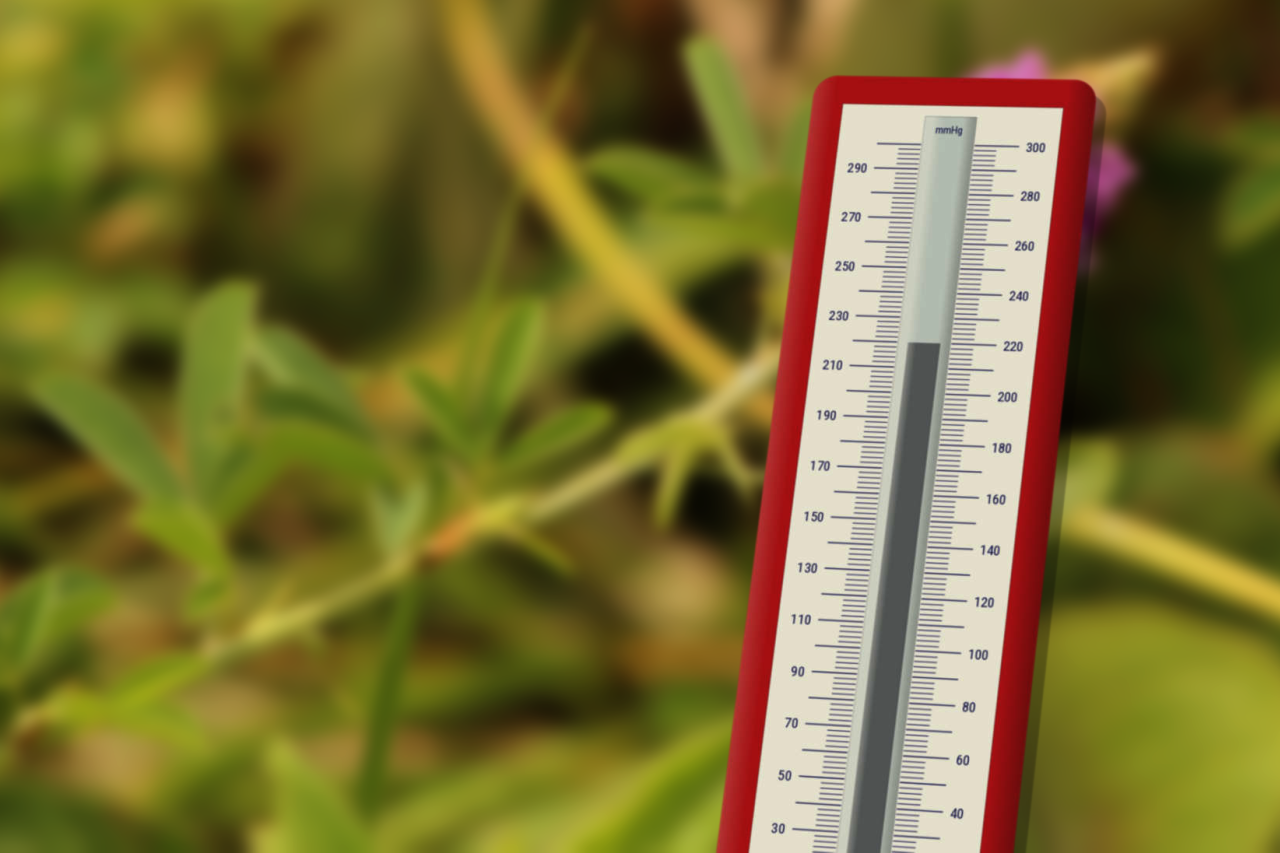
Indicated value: 220 mmHg
